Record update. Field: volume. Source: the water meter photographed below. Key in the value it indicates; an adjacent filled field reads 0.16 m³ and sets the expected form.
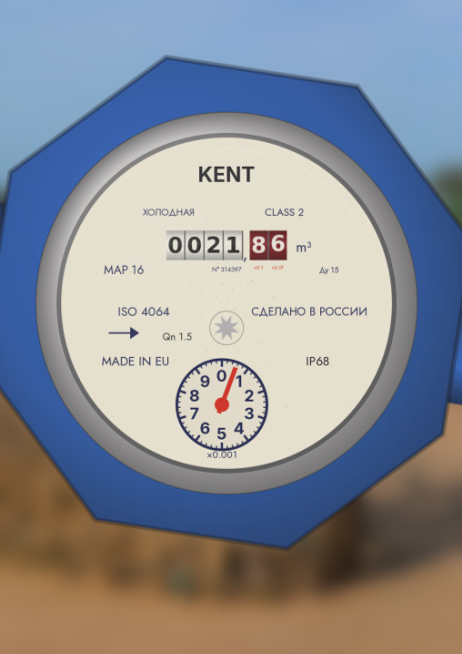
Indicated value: 21.860 m³
